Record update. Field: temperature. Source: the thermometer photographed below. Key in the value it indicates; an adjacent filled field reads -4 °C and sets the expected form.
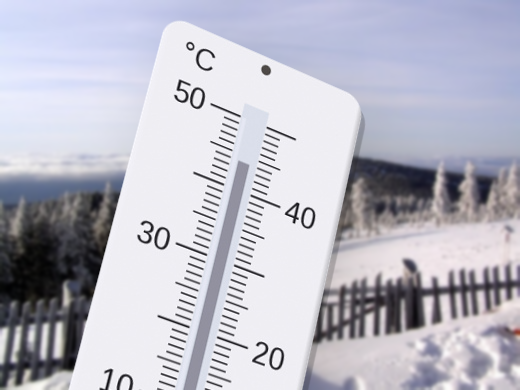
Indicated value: 44 °C
